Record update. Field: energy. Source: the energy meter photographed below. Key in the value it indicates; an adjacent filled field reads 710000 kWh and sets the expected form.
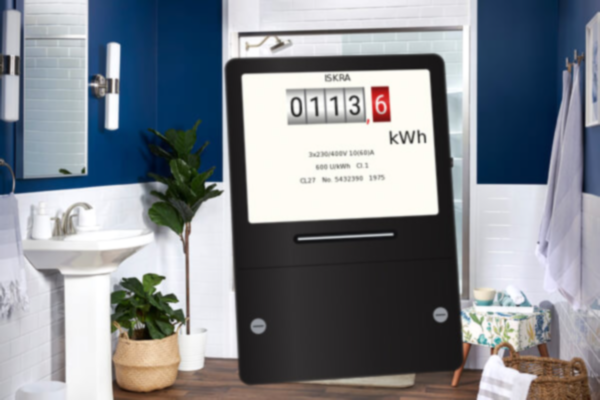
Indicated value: 113.6 kWh
